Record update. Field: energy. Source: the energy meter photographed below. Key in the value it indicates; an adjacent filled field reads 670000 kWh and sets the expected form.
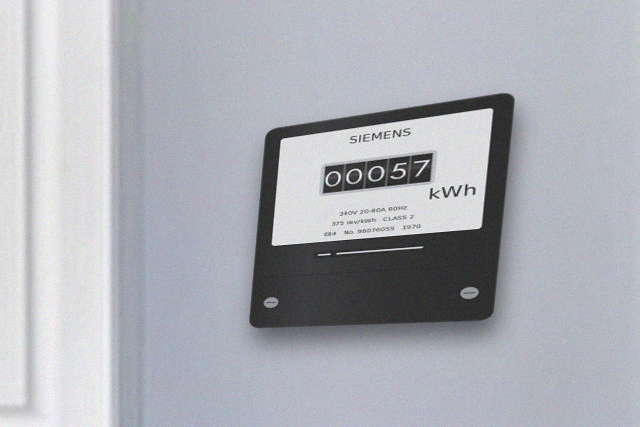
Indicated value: 57 kWh
